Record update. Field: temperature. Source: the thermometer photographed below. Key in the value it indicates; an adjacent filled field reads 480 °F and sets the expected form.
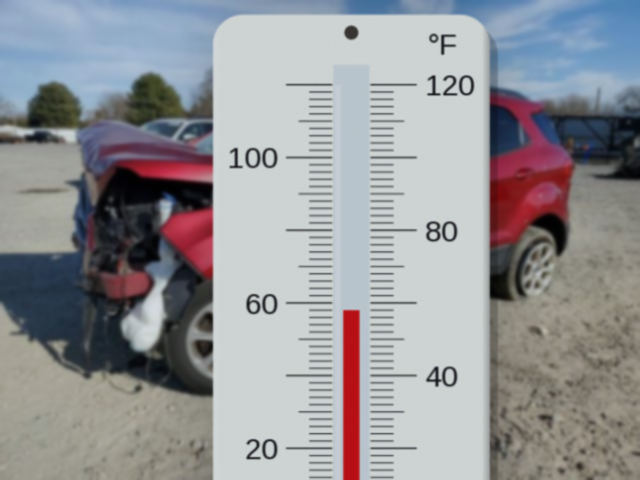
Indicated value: 58 °F
